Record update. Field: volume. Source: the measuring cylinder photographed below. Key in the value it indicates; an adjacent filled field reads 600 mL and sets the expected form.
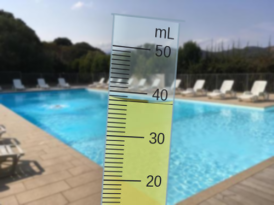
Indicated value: 38 mL
